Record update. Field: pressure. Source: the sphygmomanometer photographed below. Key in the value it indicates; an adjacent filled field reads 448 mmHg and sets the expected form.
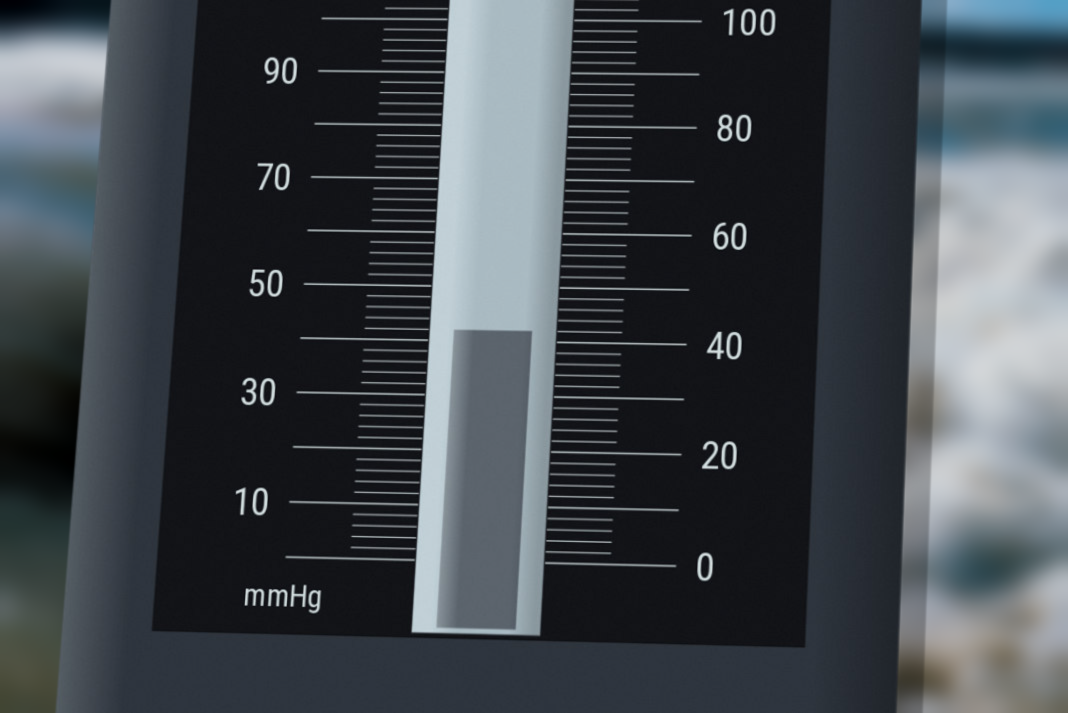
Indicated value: 42 mmHg
